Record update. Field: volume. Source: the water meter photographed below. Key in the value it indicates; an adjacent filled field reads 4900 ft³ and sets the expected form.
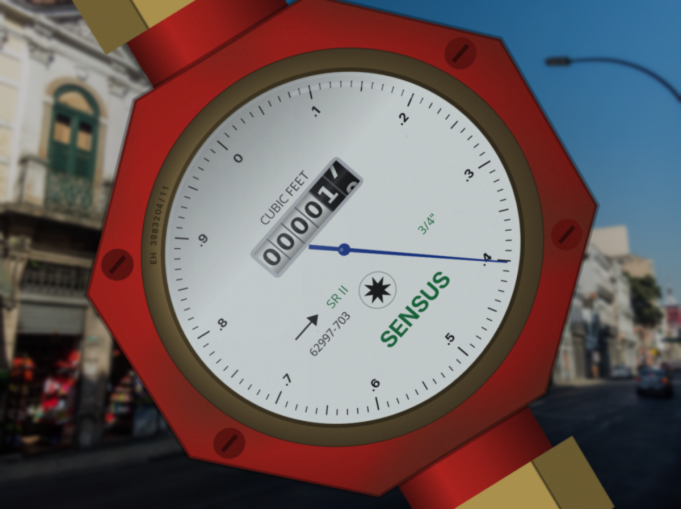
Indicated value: 17.40 ft³
